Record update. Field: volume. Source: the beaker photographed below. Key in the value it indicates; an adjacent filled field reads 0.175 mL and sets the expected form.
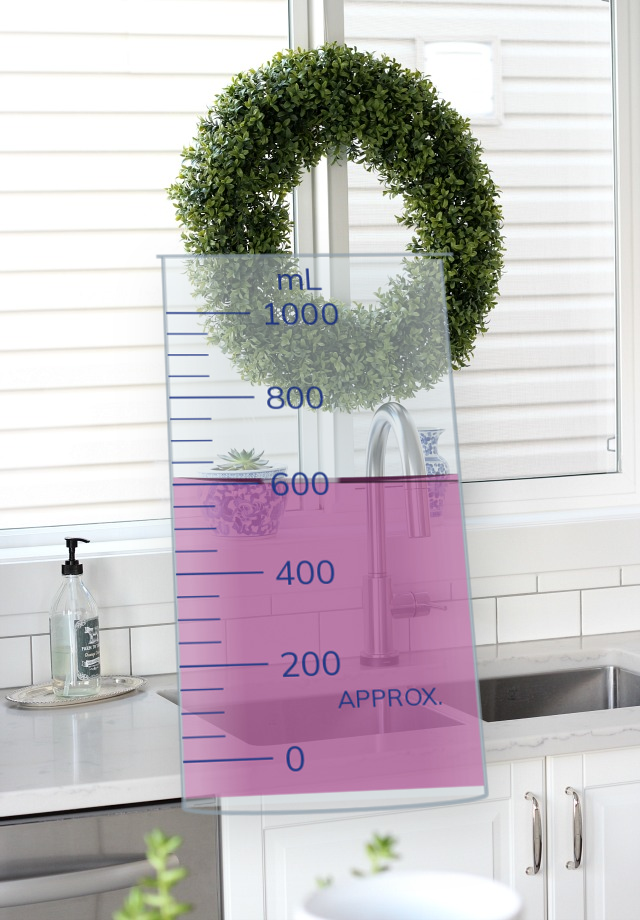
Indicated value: 600 mL
